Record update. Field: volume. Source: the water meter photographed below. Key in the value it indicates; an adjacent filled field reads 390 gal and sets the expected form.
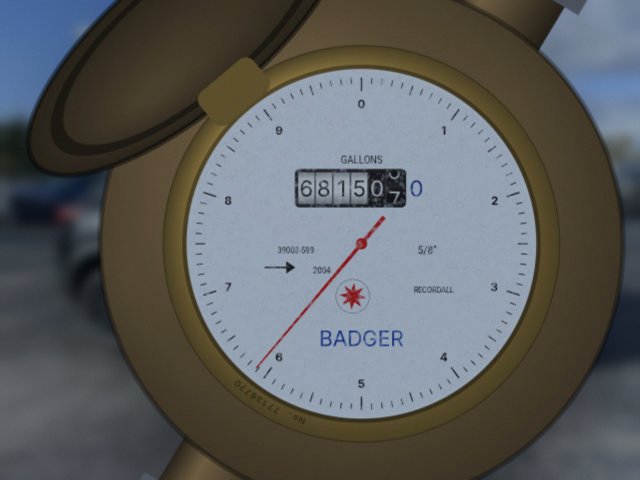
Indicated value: 6815066.1 gal
